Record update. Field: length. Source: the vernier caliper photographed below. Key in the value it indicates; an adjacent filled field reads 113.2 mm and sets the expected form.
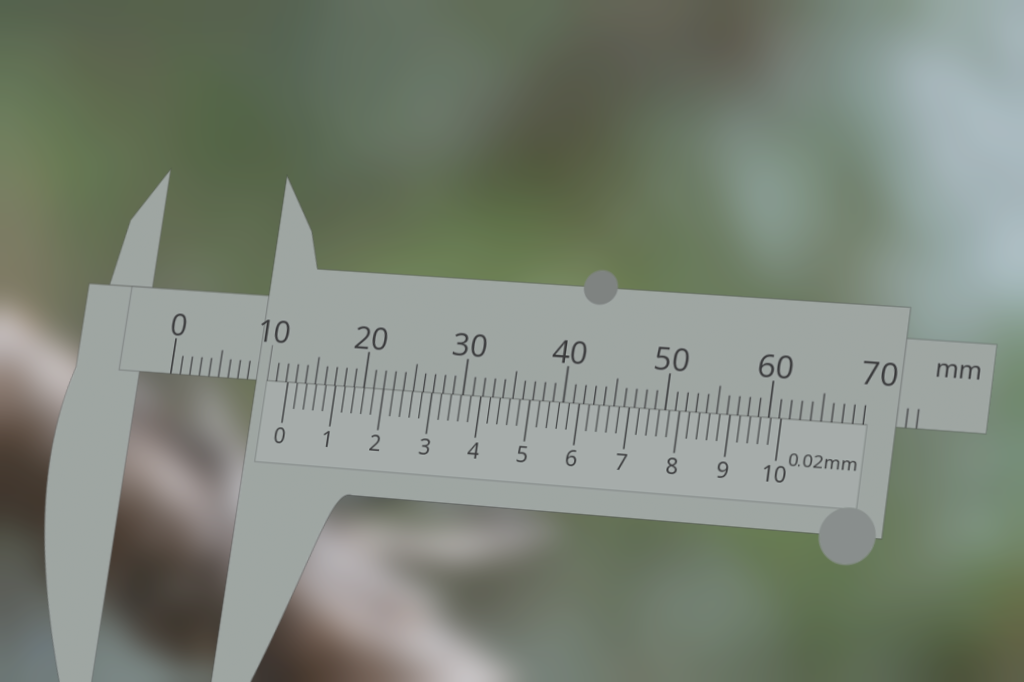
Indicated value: 12.2 mm
